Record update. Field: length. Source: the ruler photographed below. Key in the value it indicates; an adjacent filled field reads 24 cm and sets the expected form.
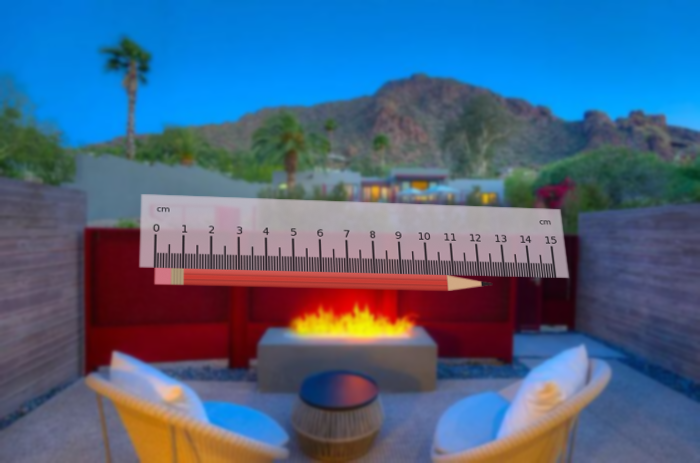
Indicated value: 12.5 cm
